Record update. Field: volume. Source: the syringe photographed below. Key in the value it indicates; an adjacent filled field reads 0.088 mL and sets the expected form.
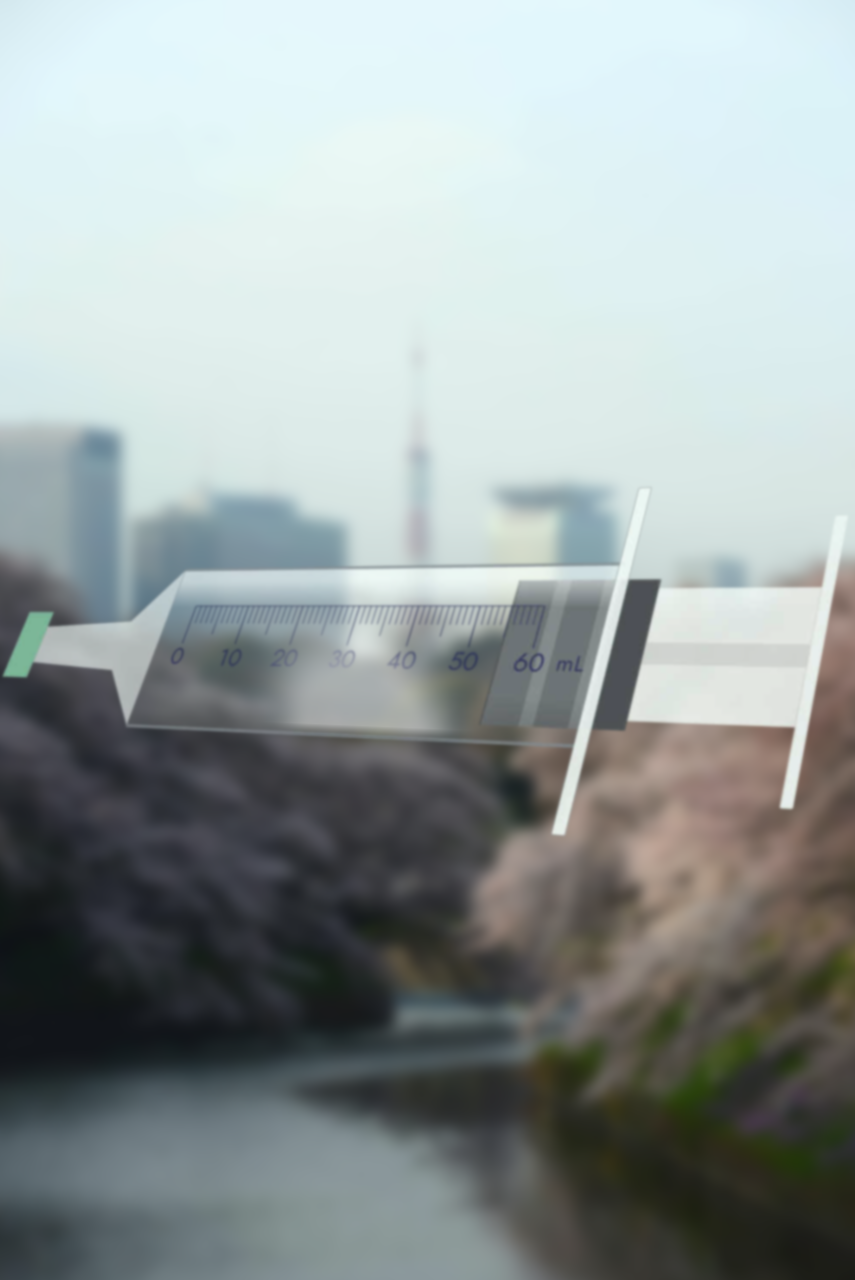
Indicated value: 55 mL
